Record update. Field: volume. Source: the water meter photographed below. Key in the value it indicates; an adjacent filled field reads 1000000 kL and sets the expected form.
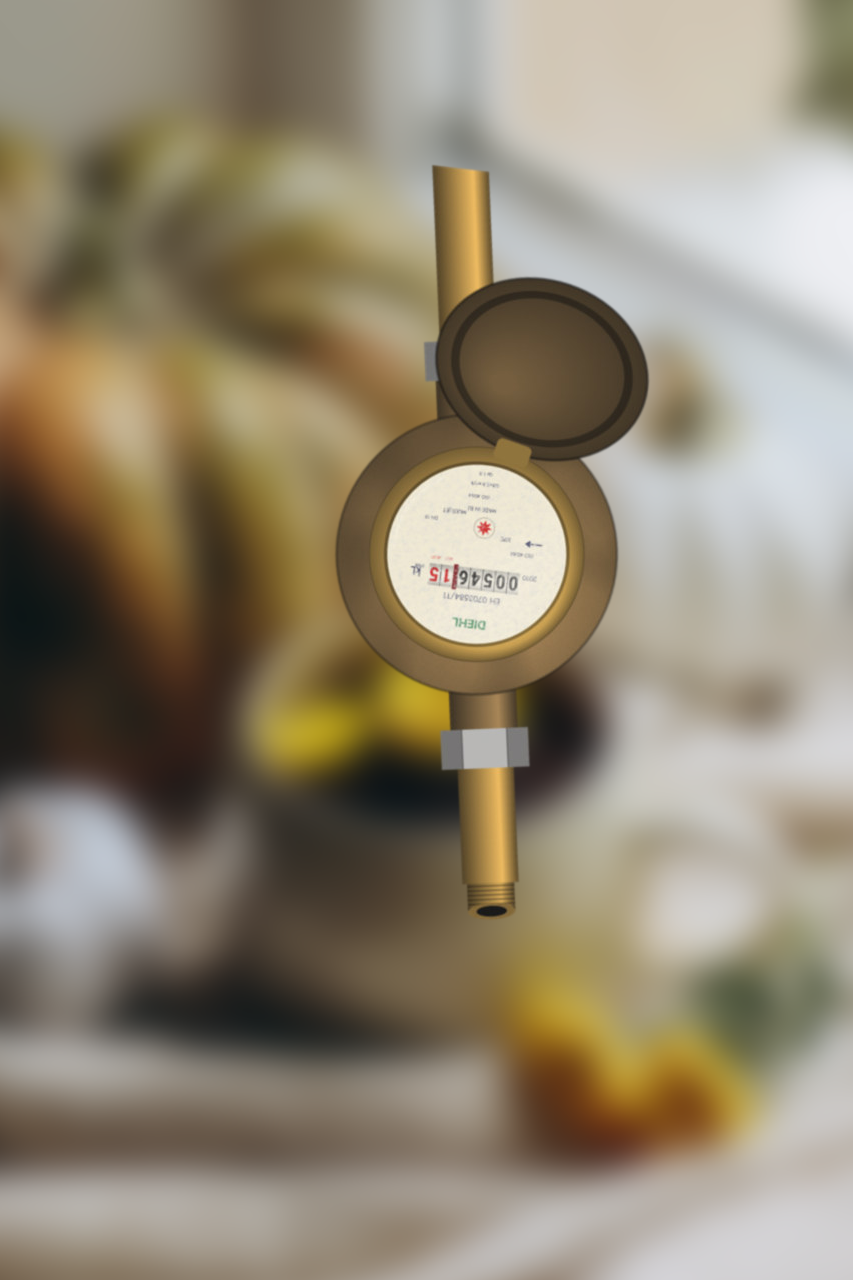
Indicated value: 546.15 kL
